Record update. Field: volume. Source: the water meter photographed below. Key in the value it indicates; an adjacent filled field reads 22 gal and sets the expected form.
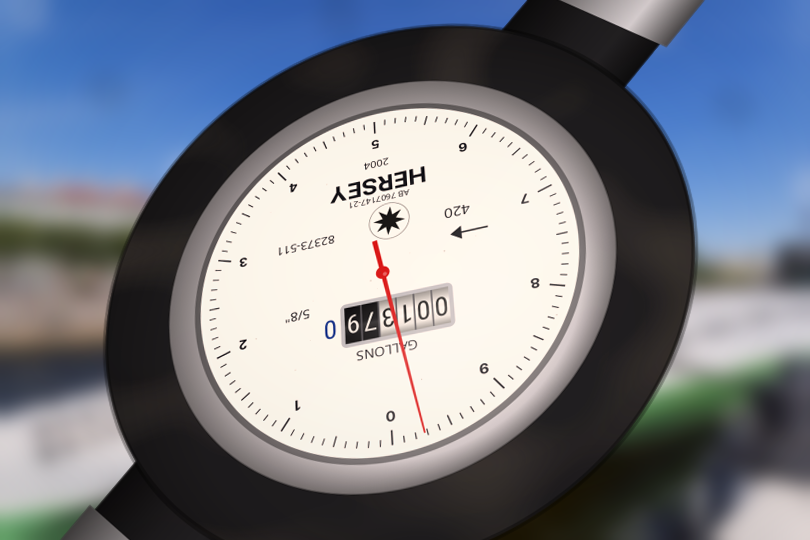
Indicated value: 13789.7 gal
